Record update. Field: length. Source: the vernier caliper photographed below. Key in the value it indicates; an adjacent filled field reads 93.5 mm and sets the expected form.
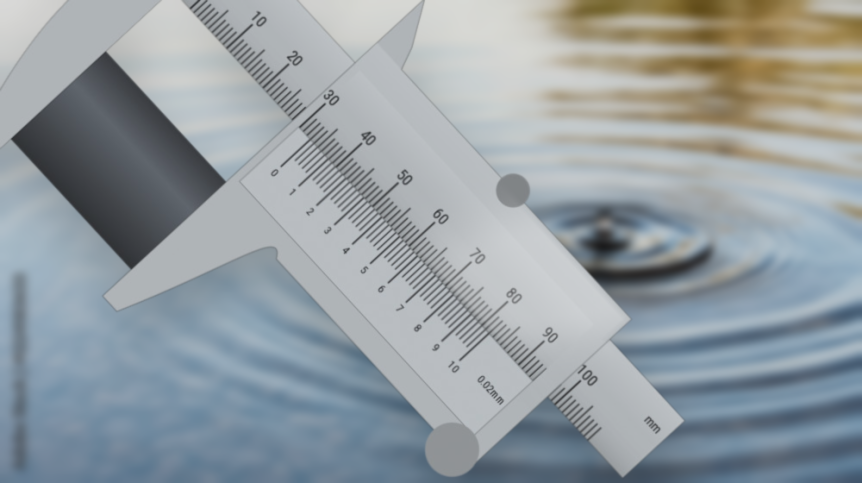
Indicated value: 33.0 mm
